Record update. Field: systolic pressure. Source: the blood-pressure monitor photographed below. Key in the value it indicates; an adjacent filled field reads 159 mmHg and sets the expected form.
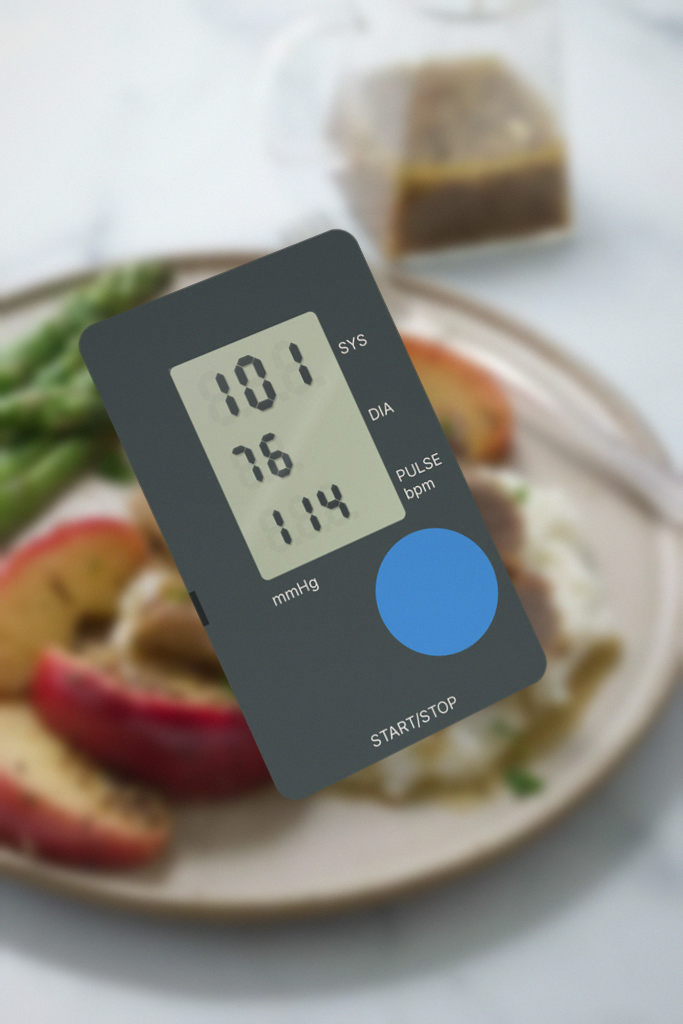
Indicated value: 101 mmHg
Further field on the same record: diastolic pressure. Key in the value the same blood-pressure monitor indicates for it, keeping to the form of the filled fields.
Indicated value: 76 mmHg
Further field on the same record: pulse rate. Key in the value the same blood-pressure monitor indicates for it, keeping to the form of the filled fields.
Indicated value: 114 bpm
